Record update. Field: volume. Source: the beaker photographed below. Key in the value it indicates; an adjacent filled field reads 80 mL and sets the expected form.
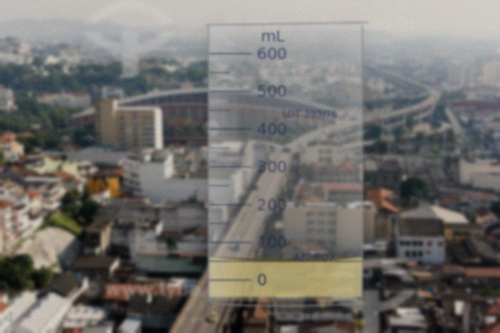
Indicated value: 50 mL
